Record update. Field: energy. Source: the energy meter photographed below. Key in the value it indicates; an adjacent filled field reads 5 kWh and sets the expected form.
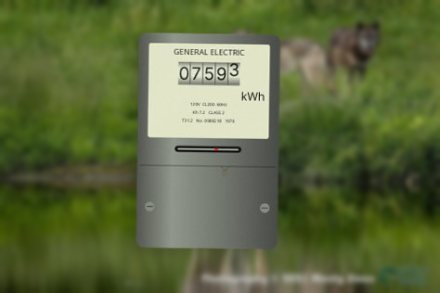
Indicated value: 7593 kWh
